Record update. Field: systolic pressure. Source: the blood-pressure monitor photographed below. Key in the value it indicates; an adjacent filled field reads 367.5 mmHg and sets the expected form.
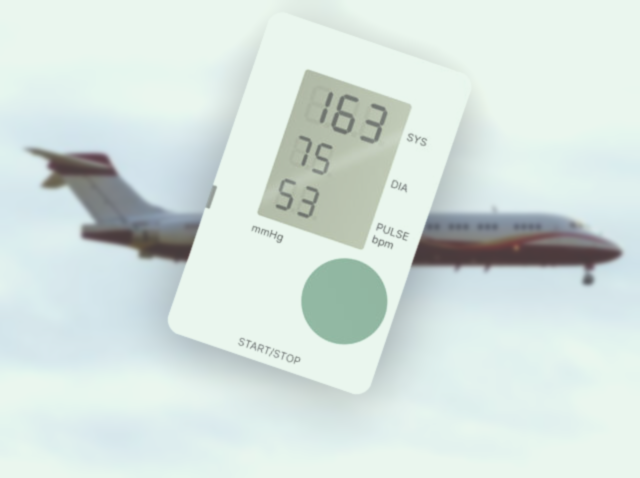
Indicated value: 163 mmHg
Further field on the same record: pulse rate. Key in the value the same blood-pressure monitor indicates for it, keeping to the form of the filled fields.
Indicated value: 53 bpm
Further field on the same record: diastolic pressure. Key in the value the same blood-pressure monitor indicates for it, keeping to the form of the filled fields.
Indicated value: 75 mmHg
